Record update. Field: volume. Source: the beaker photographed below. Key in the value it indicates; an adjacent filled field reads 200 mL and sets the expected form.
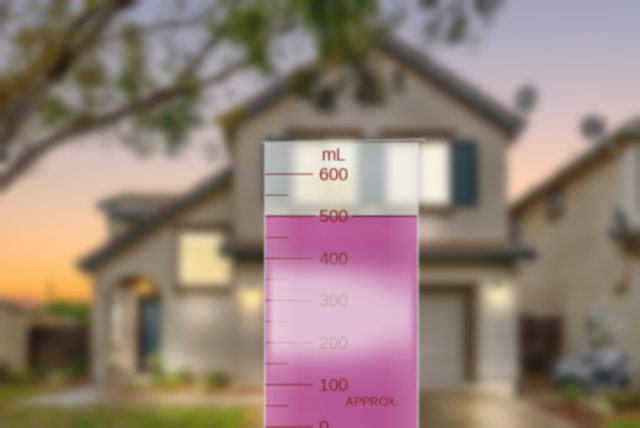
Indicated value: 500 mL
